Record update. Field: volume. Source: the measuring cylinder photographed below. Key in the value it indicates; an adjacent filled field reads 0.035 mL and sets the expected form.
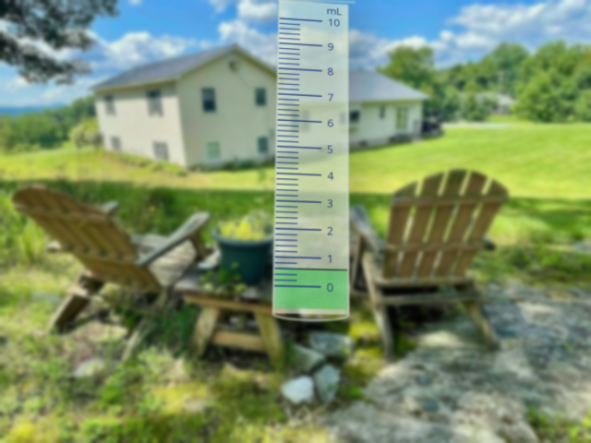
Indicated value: 0.6 mL
